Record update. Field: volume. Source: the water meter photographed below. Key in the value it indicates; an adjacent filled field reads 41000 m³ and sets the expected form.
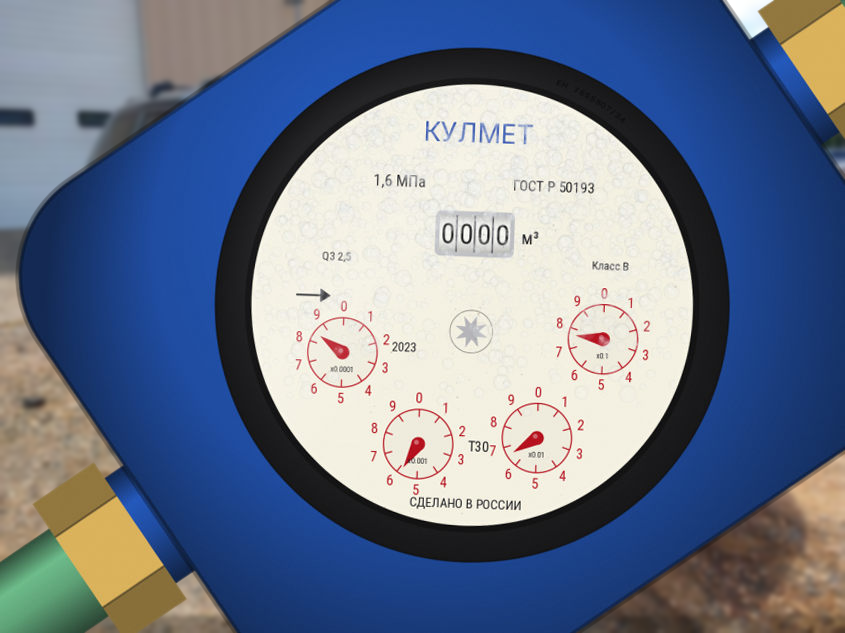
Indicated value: 0.7658 m³
